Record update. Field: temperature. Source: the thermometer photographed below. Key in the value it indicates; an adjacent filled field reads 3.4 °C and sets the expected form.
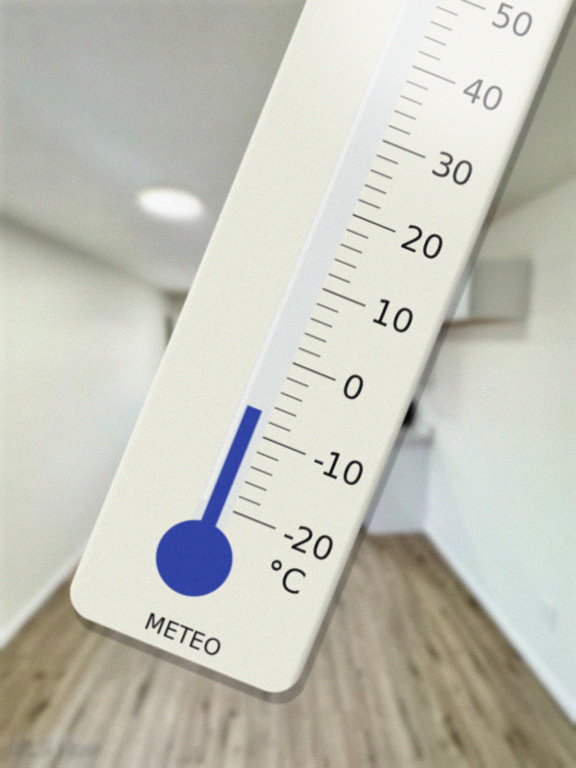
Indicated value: -7 °C
